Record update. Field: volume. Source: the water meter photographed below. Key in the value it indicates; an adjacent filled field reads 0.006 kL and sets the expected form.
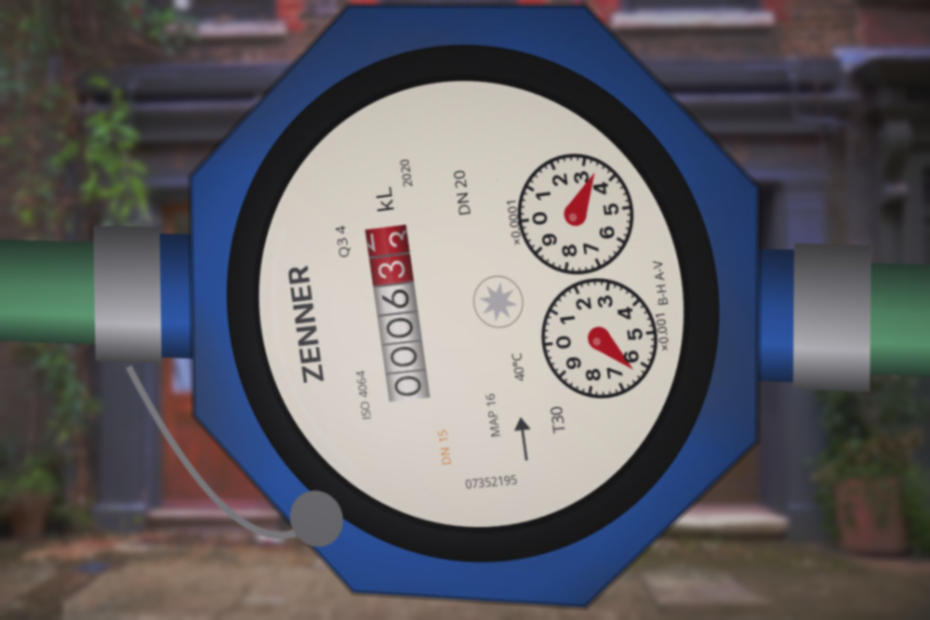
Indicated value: 6.3263 kL
